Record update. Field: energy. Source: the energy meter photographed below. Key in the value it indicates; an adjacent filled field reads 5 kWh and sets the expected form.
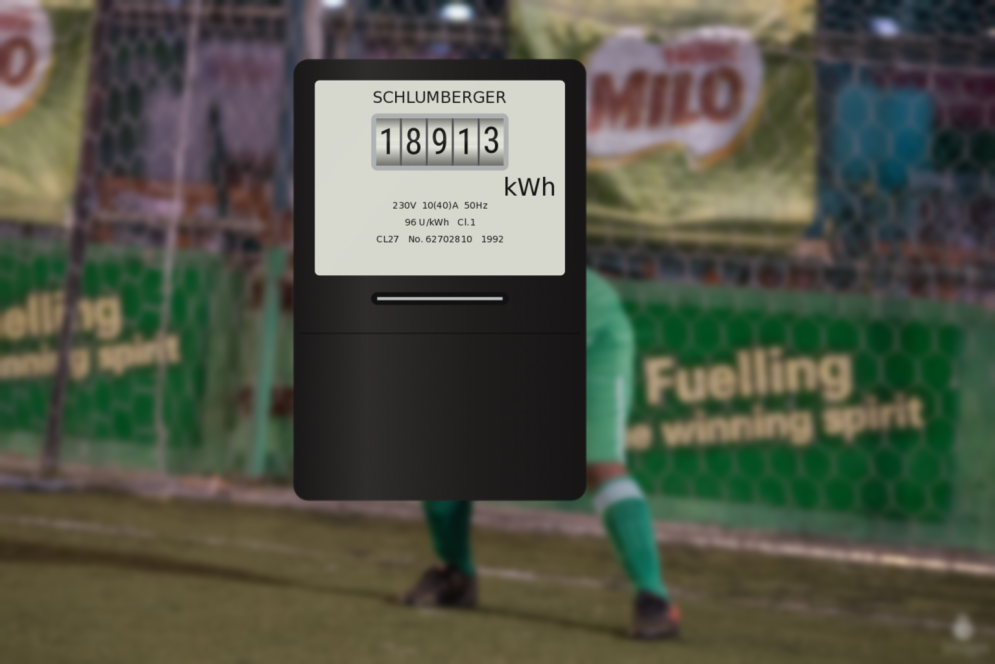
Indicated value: 18913 kWh
